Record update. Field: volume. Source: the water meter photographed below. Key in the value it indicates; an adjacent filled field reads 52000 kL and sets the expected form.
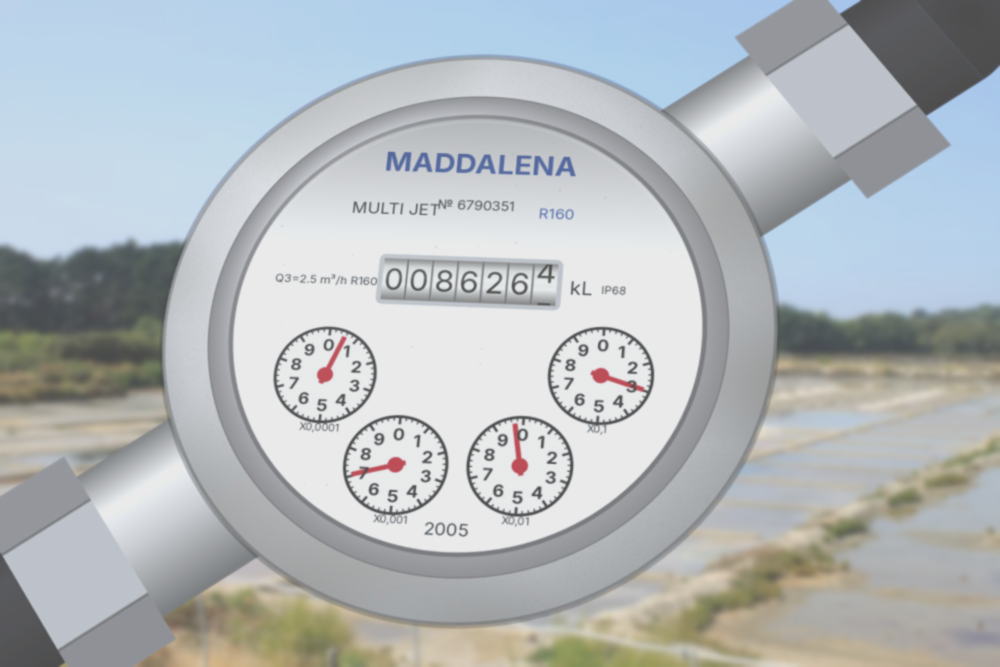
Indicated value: 86264.2970 kL
